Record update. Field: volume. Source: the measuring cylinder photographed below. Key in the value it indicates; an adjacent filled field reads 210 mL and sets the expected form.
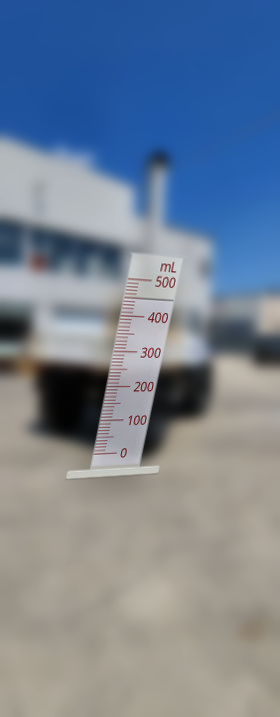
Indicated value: 450 mL
